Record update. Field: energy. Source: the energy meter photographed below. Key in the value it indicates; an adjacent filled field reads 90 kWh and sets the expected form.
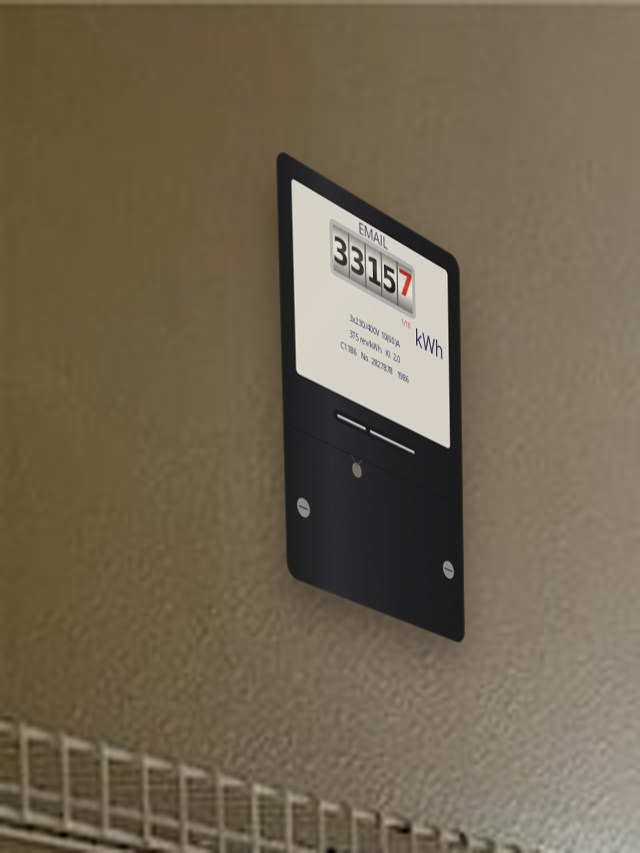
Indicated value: 3315.7 kWh
